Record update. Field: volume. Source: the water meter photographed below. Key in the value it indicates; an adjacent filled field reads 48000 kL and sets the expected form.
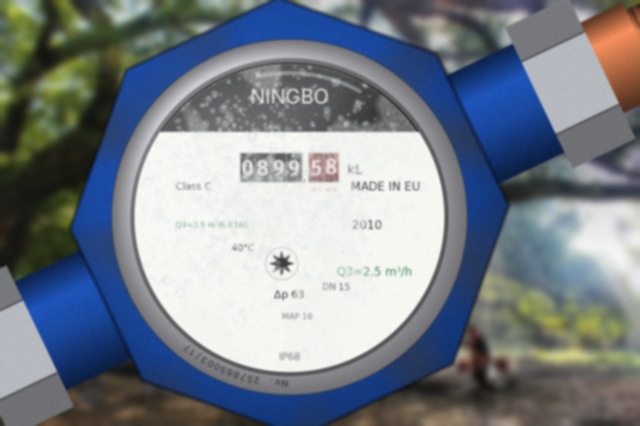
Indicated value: 899.58 kL
